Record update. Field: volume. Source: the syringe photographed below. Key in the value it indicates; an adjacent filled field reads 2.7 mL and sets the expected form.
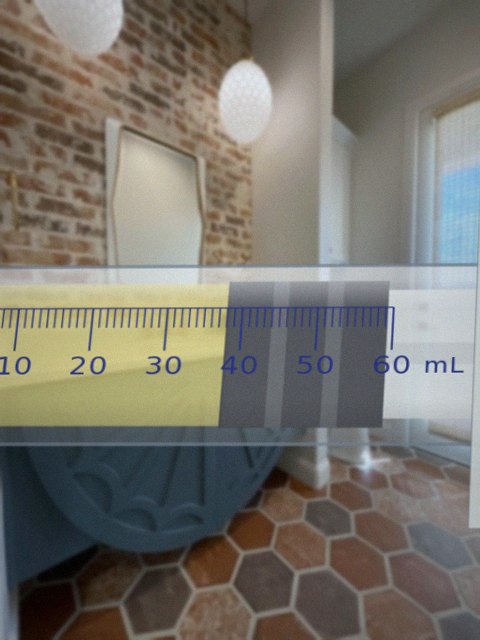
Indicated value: 38 mL
